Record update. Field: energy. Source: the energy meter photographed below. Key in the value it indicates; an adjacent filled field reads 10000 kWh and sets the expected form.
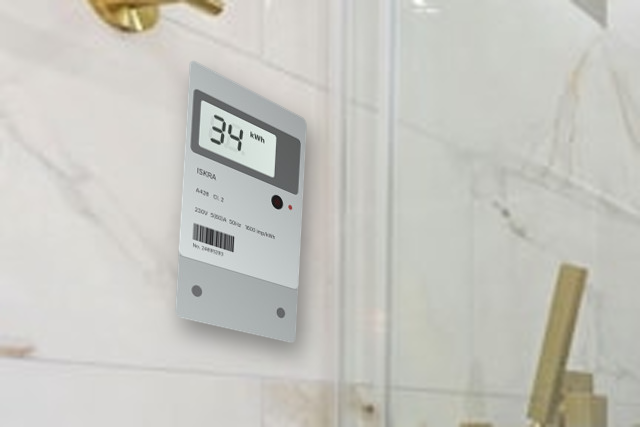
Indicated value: 34 kWh
